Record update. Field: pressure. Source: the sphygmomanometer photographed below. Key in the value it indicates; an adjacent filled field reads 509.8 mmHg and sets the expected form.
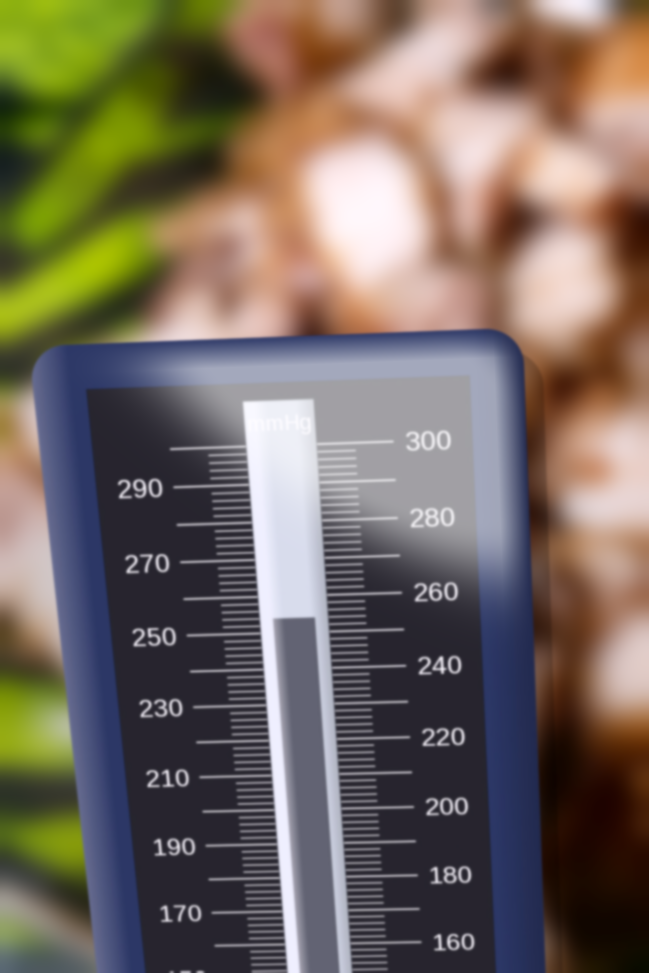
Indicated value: 254 mmHg
